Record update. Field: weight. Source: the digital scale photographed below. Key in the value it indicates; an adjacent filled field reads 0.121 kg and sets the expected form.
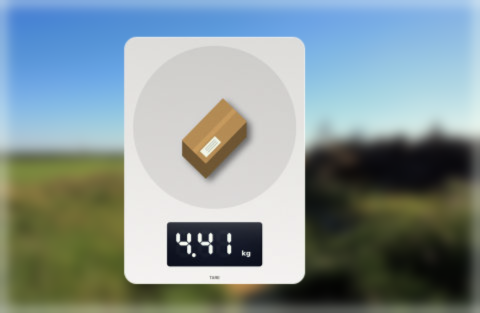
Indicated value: 4.41 kg
